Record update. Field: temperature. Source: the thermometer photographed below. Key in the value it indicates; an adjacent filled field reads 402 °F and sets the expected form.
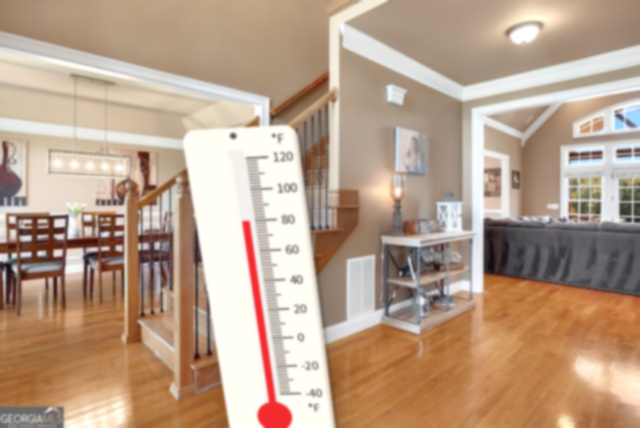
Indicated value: 80 °F
